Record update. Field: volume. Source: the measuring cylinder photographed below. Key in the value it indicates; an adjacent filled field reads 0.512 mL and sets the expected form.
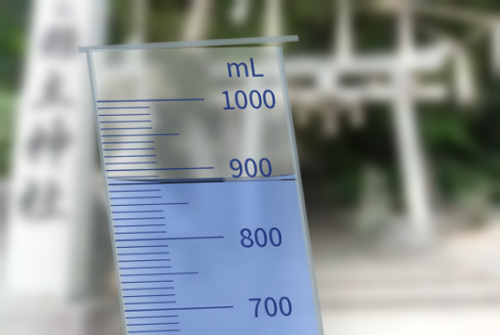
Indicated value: 880 mL
